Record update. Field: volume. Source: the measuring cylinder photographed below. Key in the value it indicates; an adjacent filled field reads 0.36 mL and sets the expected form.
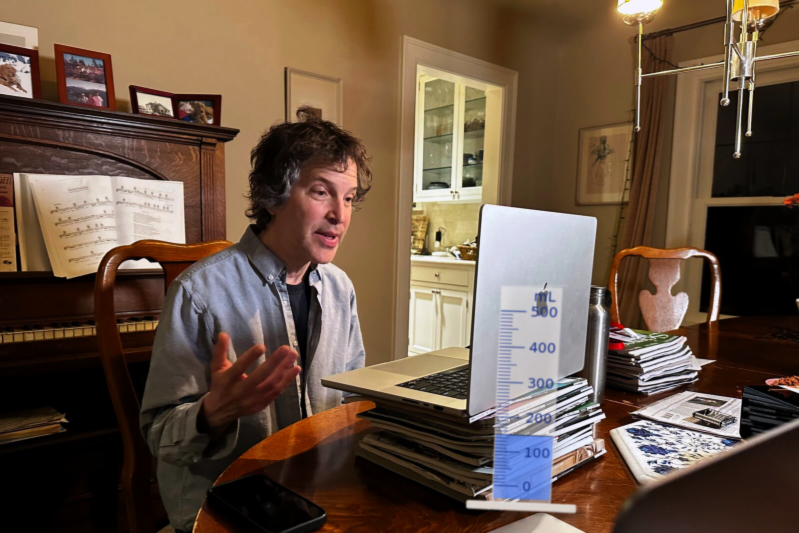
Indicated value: 150 mL
